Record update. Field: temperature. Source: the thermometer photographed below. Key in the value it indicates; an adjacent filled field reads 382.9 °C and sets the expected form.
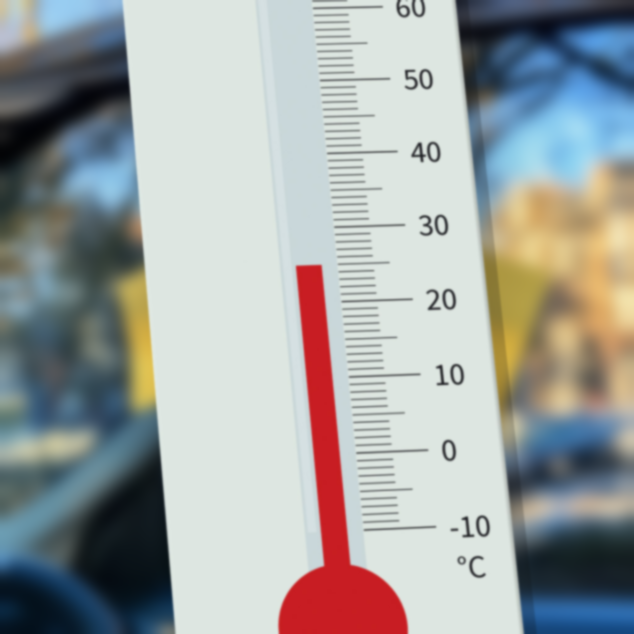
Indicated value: 25 °C
